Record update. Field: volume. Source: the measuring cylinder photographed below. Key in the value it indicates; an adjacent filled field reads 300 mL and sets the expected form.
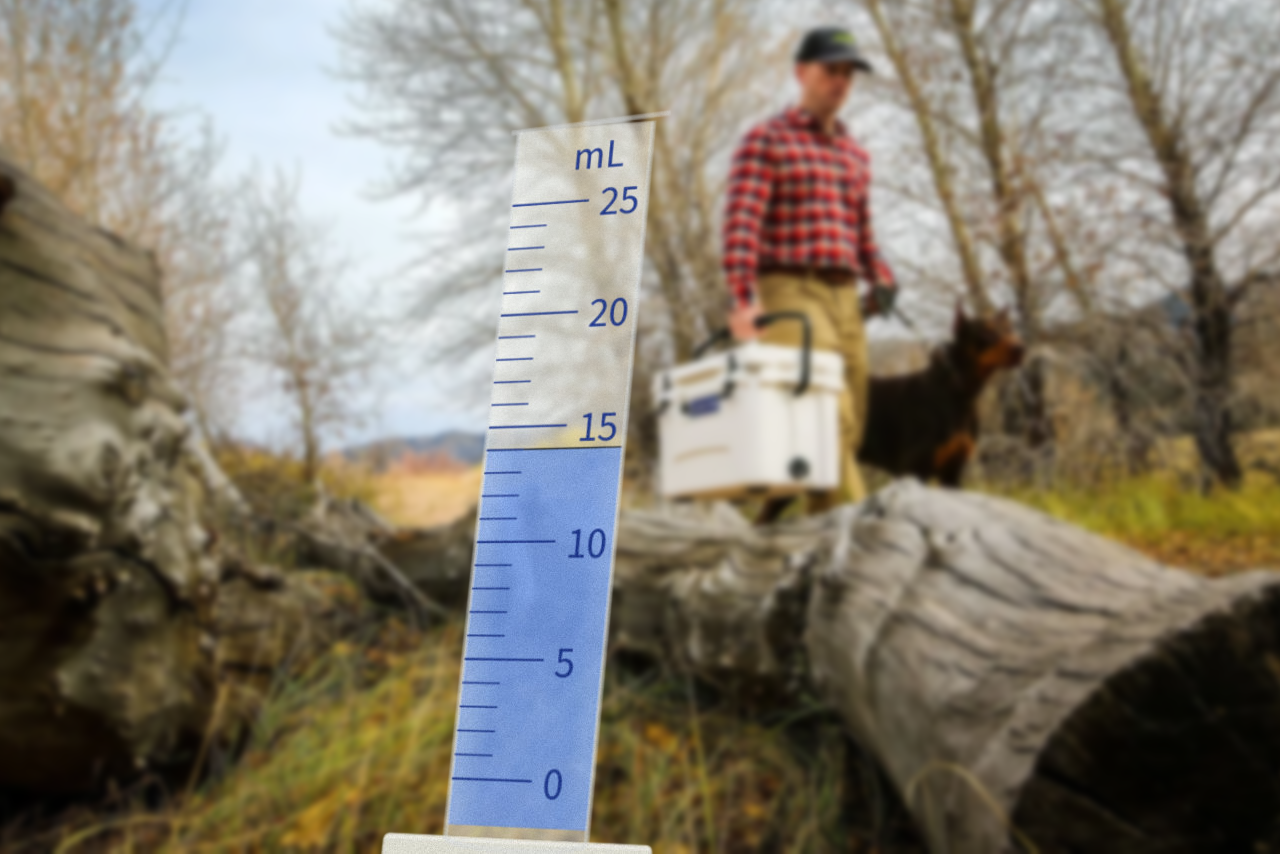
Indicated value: 14 mL
